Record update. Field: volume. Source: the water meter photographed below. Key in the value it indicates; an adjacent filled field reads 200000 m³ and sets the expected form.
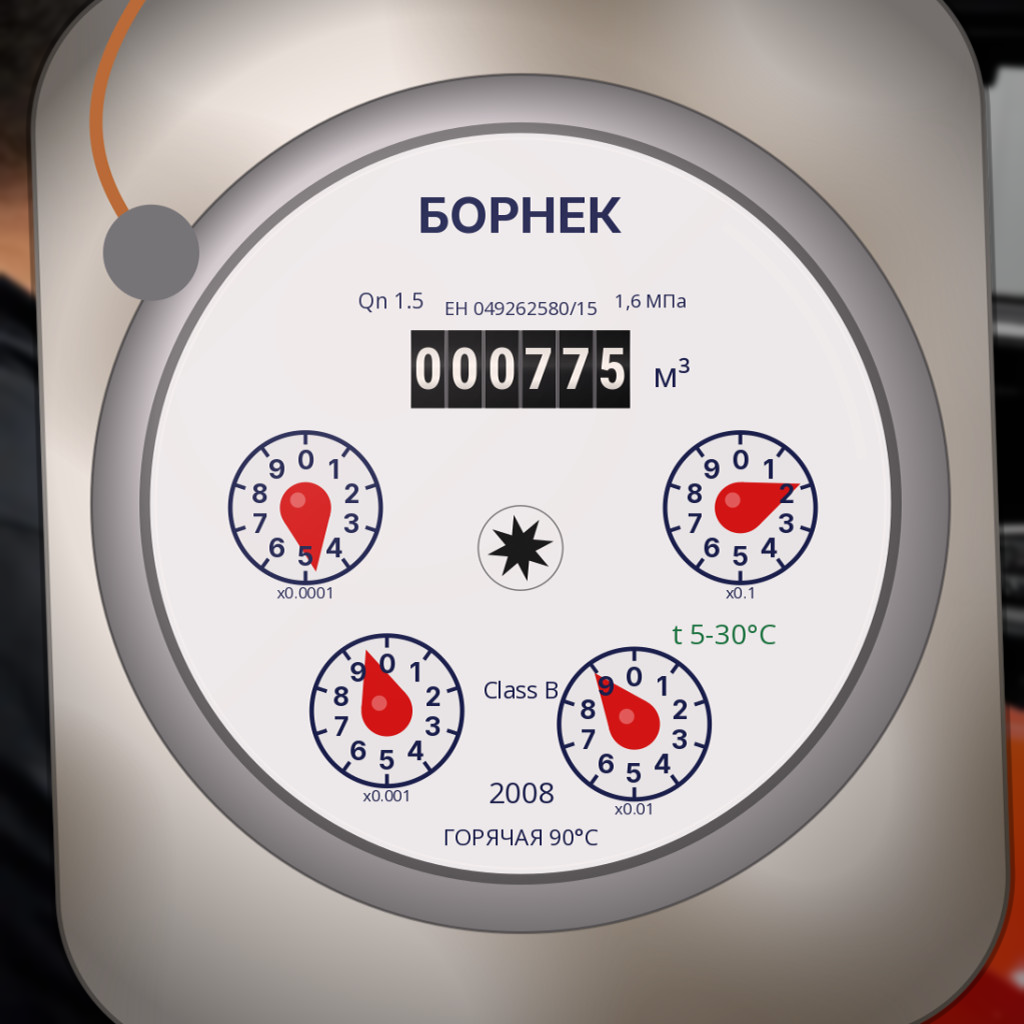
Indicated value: 775.1894 m³
